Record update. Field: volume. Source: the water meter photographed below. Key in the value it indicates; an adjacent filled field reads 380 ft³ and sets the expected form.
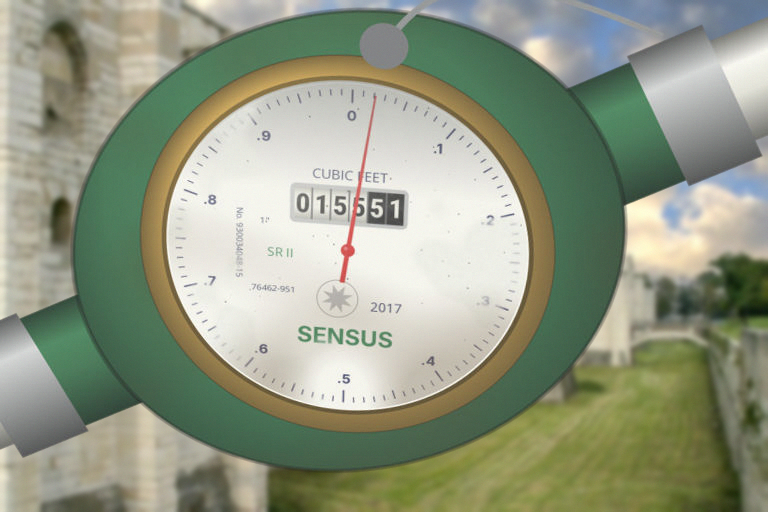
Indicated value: 15551.02 ft³
